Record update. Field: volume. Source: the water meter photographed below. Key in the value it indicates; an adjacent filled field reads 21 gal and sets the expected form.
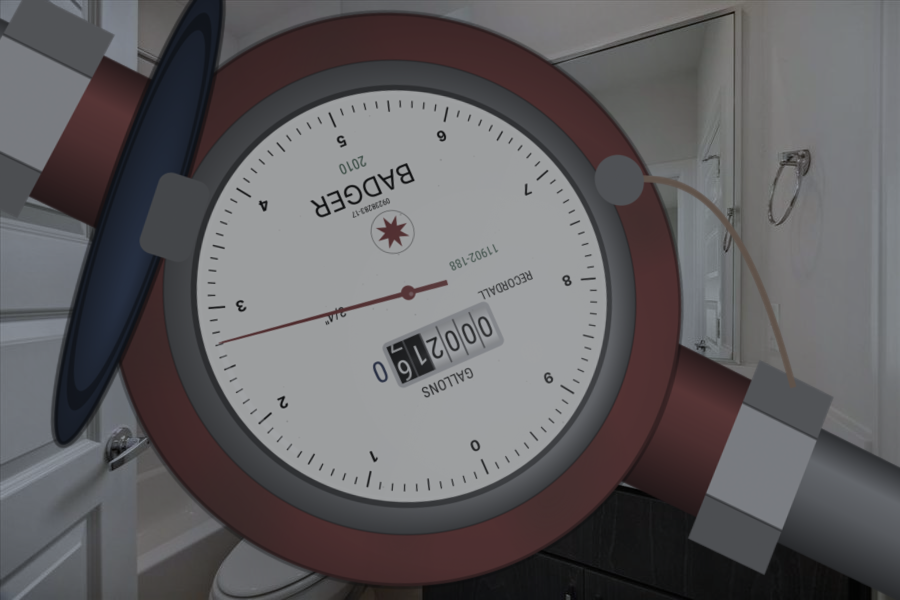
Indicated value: 2162.7 gal
